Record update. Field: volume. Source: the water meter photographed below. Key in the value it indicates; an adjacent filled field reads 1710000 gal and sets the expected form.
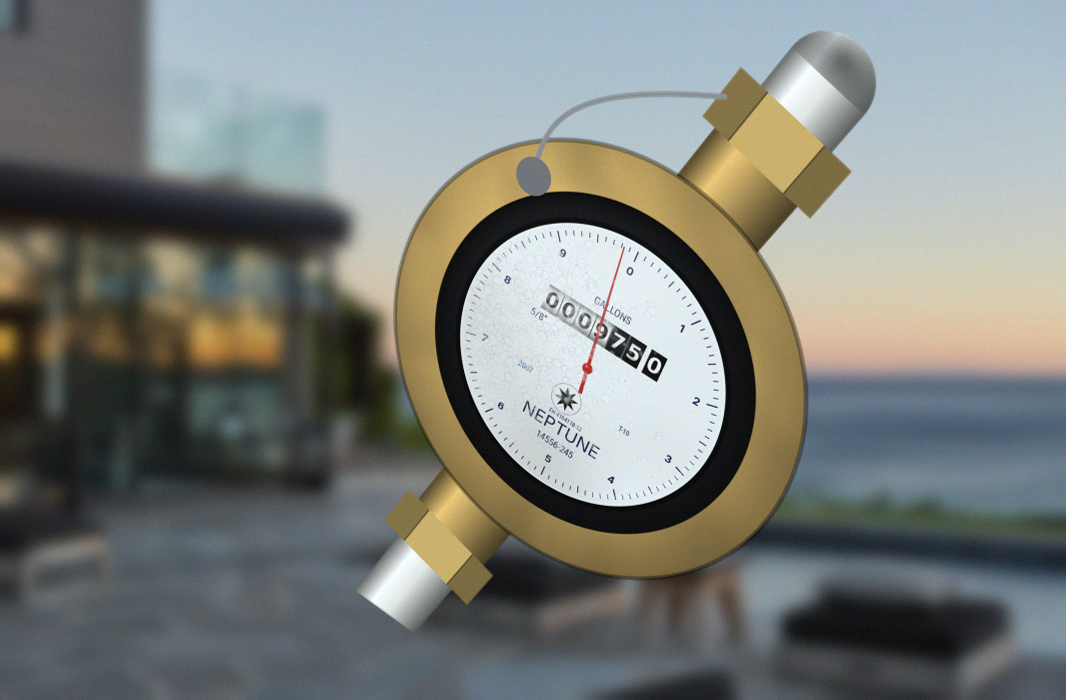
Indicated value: 9749.8 gal
